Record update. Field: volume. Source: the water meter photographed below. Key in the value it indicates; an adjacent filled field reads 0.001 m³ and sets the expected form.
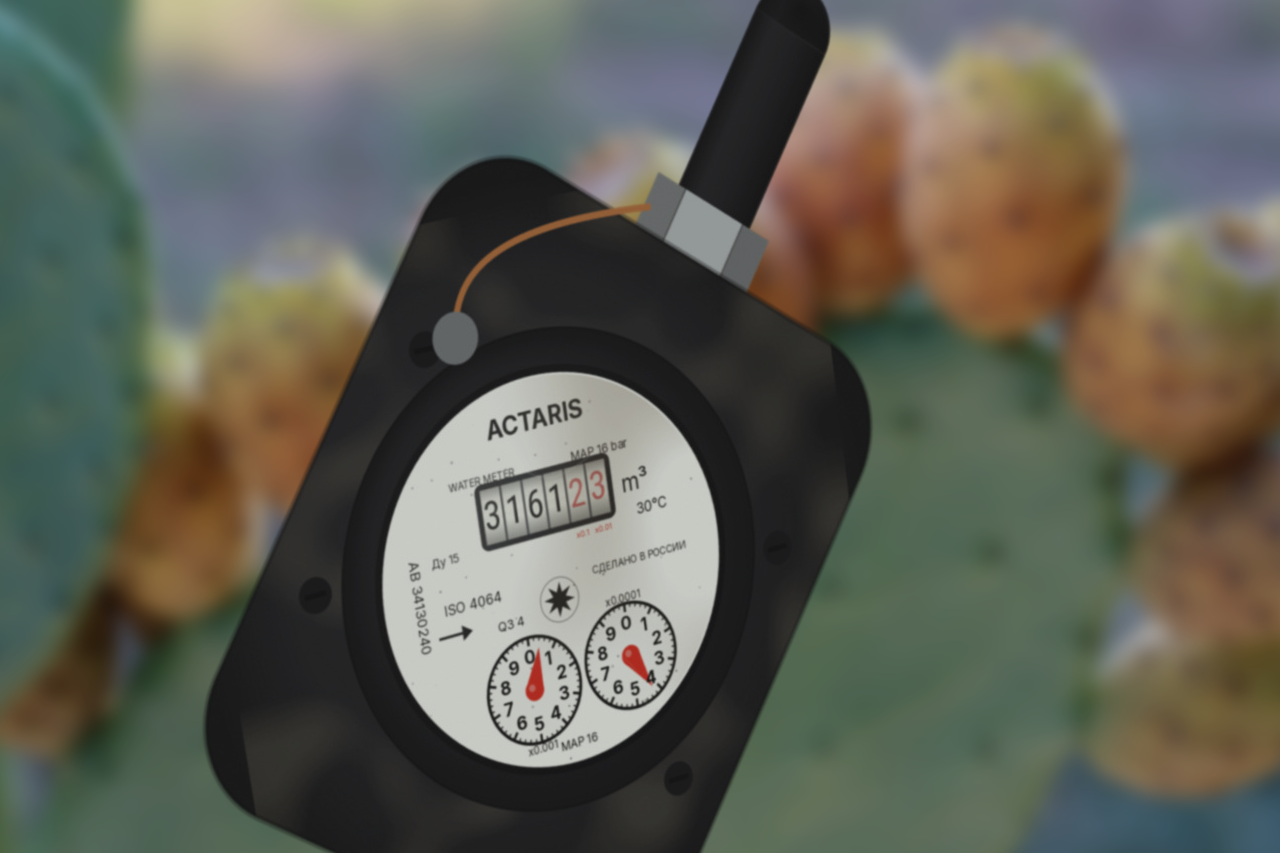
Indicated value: 3161.2304 m³
